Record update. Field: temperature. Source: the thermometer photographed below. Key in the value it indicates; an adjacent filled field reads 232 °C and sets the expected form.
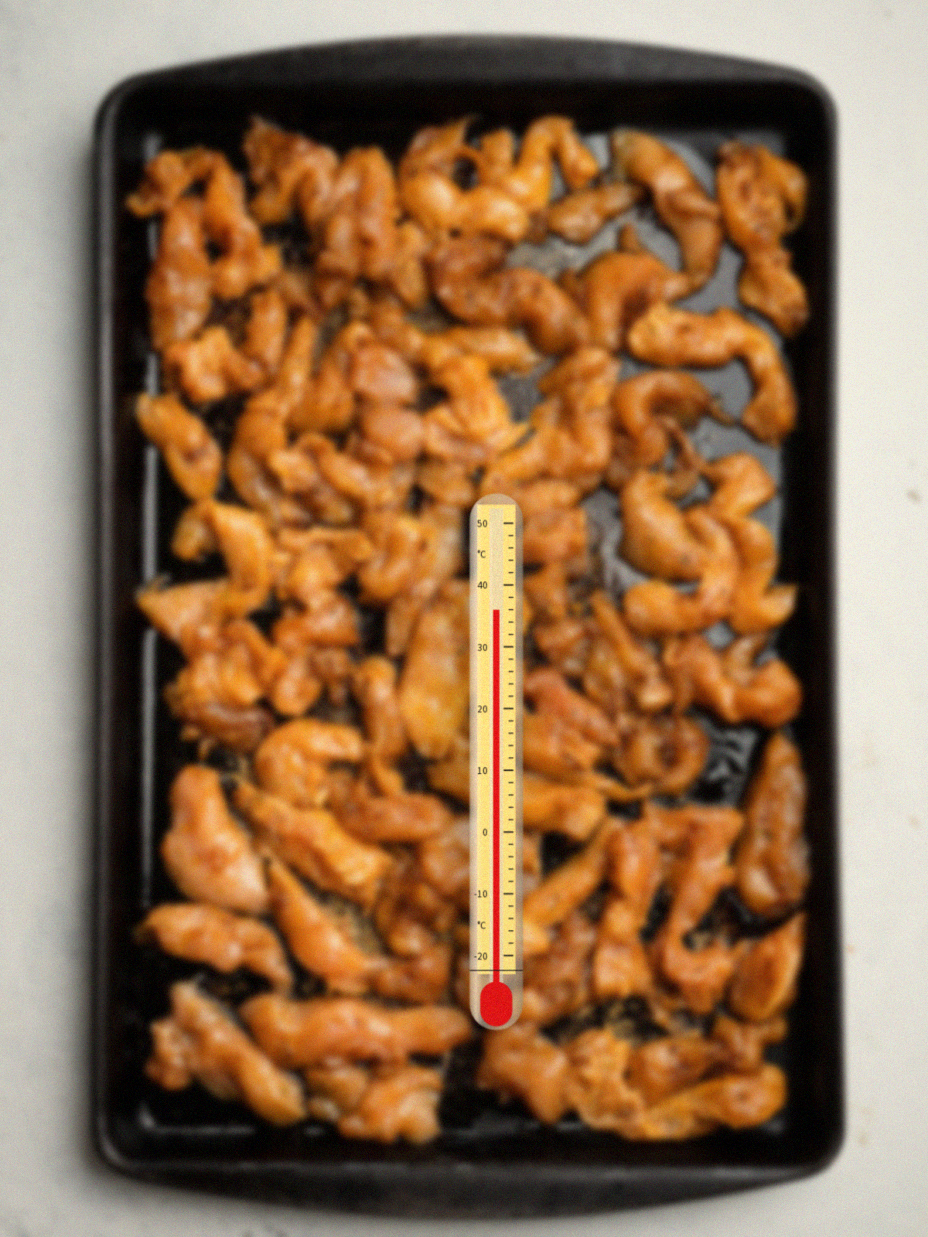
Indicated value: 36 °C
